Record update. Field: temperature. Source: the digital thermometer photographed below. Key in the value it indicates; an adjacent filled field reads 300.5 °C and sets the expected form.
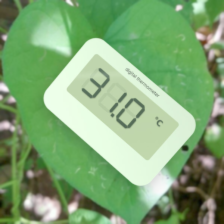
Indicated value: 31.0 °C
